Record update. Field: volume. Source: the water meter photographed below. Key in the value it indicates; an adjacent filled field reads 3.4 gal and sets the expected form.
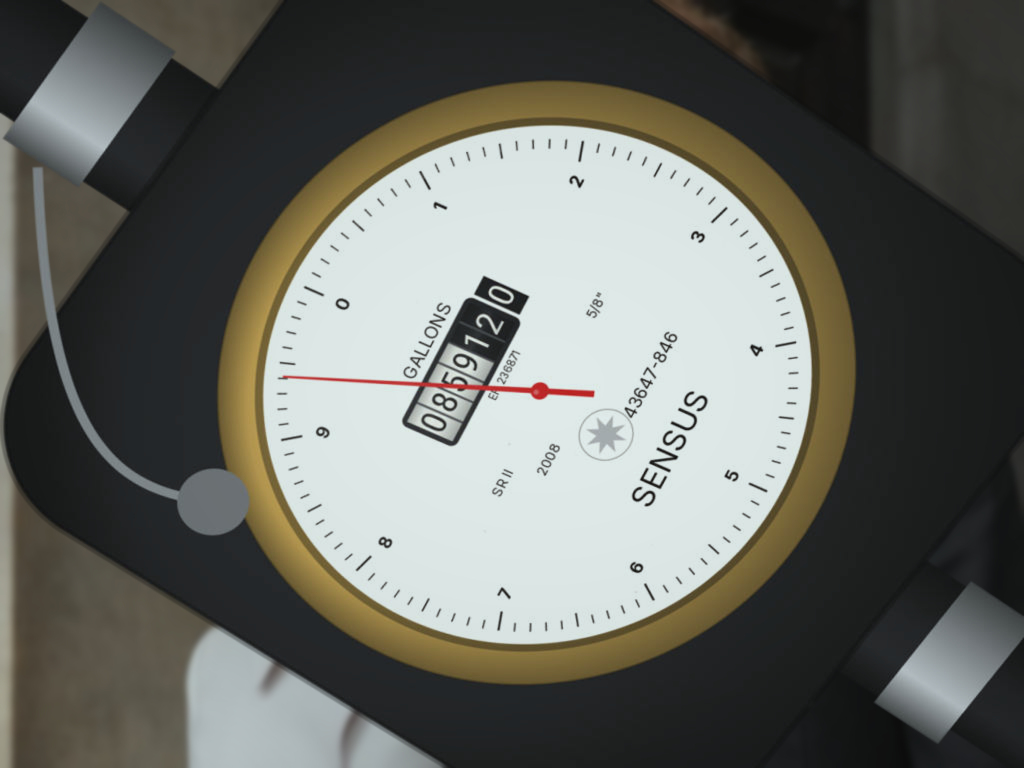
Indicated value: 859119.4 gal
